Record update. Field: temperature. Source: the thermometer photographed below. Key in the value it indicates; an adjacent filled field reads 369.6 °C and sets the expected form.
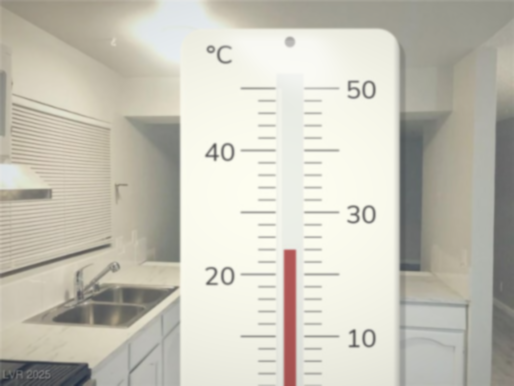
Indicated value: 24 °C
